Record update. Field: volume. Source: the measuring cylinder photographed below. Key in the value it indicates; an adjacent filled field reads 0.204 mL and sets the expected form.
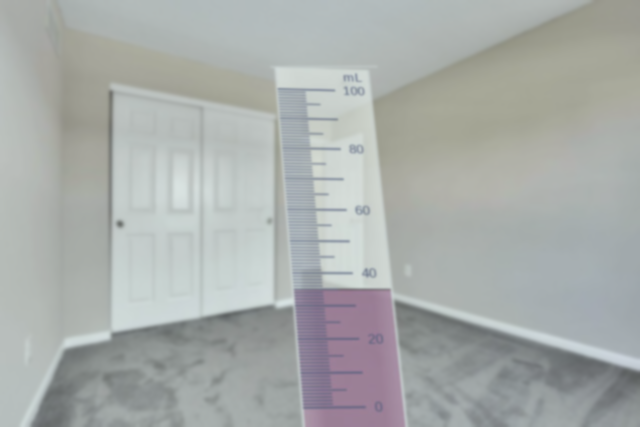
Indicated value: 35 mL
